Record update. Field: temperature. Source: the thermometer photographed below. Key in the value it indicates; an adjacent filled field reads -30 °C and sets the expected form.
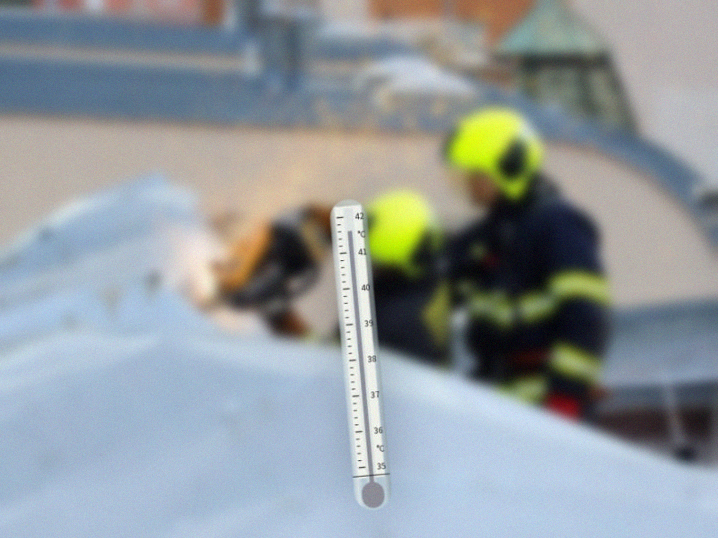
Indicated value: 41.6 °C
